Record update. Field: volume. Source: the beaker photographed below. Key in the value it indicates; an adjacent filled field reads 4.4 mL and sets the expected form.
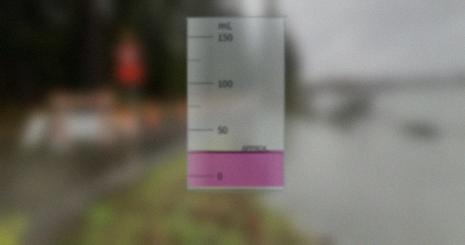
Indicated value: 25 mL
